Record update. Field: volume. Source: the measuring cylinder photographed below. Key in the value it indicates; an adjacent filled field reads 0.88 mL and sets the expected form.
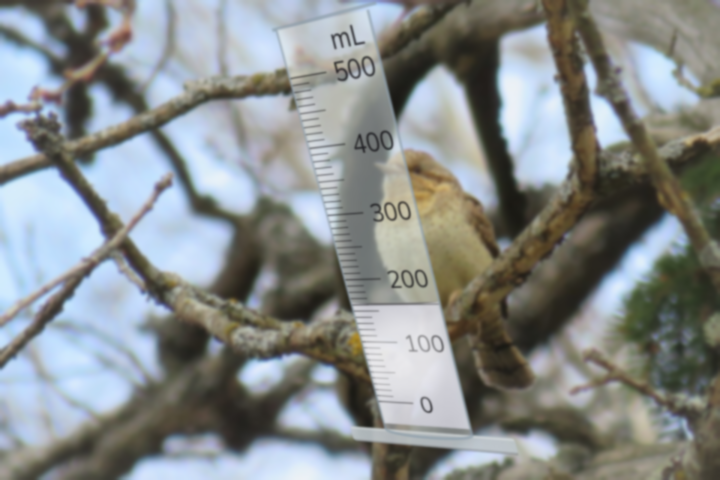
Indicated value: 160 mL
